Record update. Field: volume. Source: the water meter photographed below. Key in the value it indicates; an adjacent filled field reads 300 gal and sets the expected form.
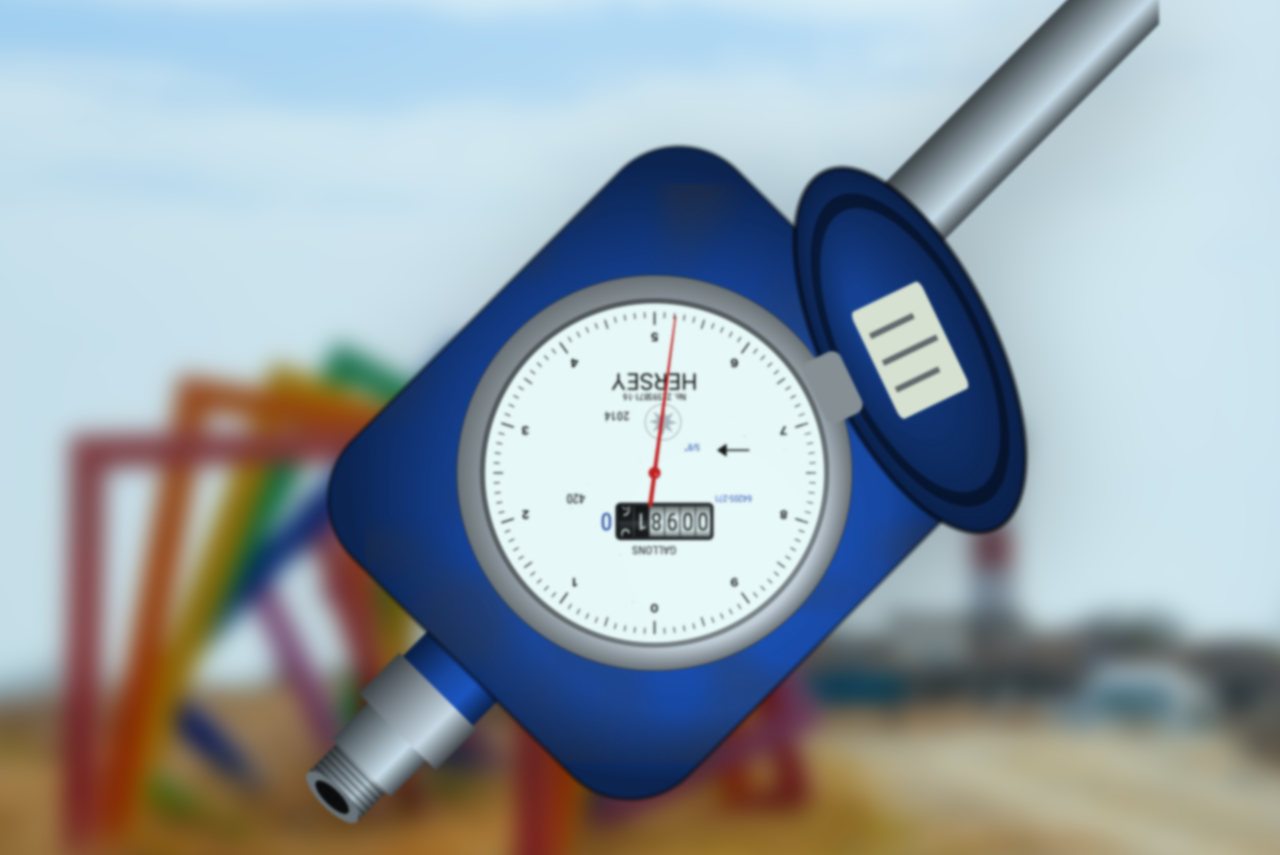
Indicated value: 98155.2 gal
